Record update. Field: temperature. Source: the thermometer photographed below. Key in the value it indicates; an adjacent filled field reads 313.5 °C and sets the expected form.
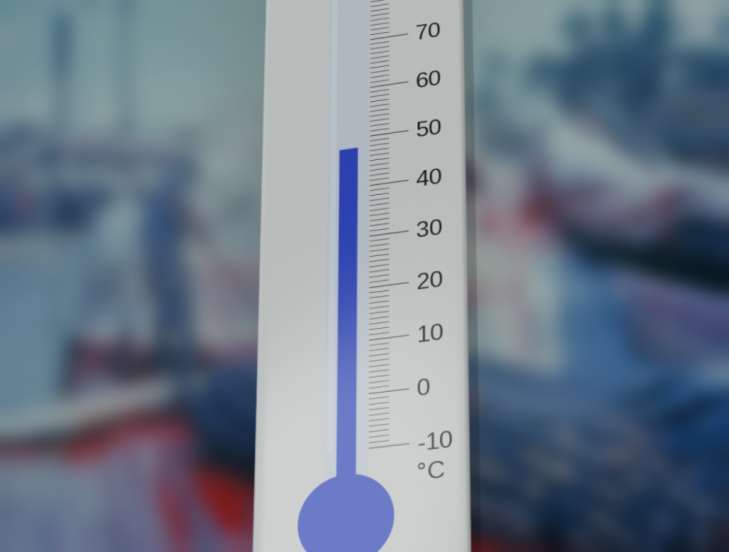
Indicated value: 48 °C
